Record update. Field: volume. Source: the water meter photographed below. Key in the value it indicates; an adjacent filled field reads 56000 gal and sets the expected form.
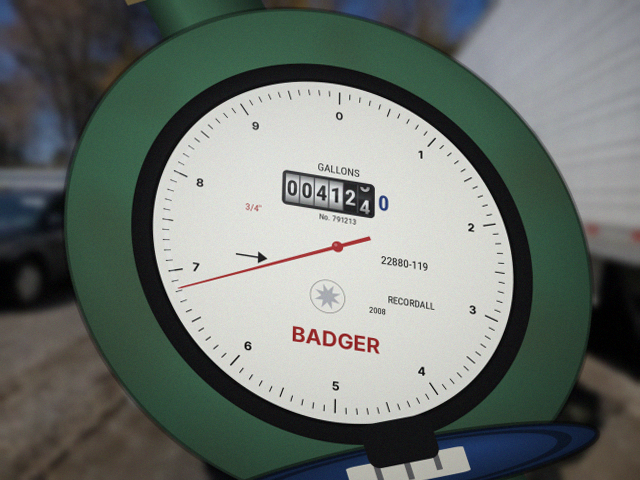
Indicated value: 41236.8 gal
